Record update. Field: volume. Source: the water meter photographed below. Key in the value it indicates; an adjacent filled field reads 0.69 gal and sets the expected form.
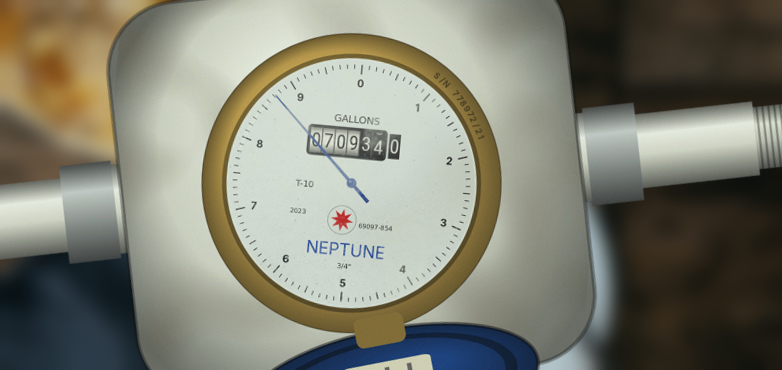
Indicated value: 709338.7 gal
